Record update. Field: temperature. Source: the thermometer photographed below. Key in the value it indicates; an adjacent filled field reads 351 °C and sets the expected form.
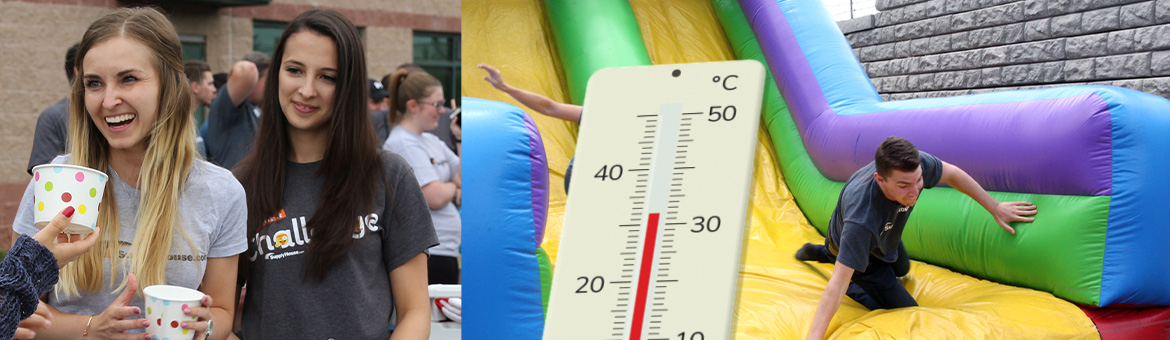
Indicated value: 32 °C
